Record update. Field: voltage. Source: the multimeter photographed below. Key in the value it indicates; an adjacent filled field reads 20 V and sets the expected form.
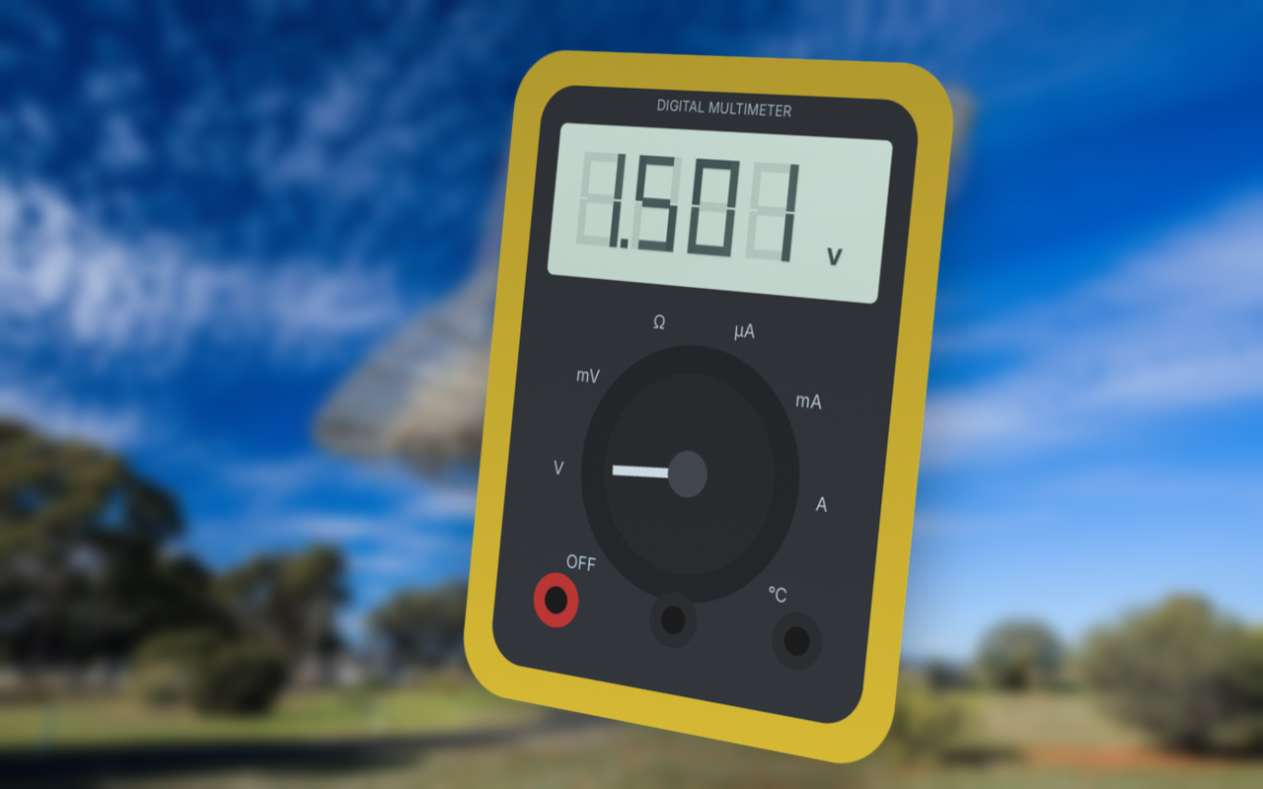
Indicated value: 1.501 V
